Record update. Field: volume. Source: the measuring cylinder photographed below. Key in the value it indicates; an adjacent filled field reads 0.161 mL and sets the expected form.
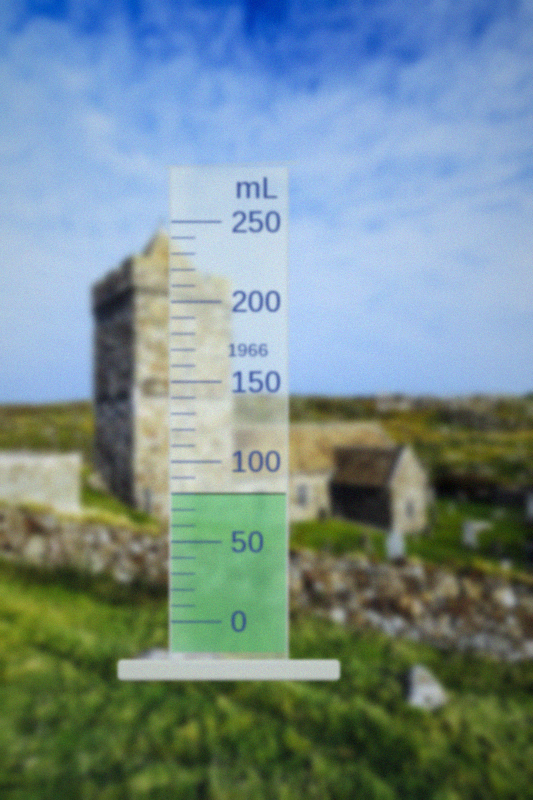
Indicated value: 80 mL
